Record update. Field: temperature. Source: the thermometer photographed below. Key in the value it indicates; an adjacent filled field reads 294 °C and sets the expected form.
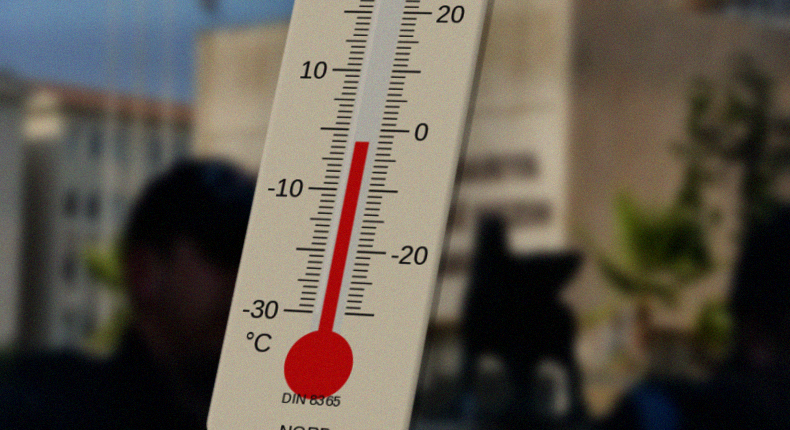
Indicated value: -2 °C
